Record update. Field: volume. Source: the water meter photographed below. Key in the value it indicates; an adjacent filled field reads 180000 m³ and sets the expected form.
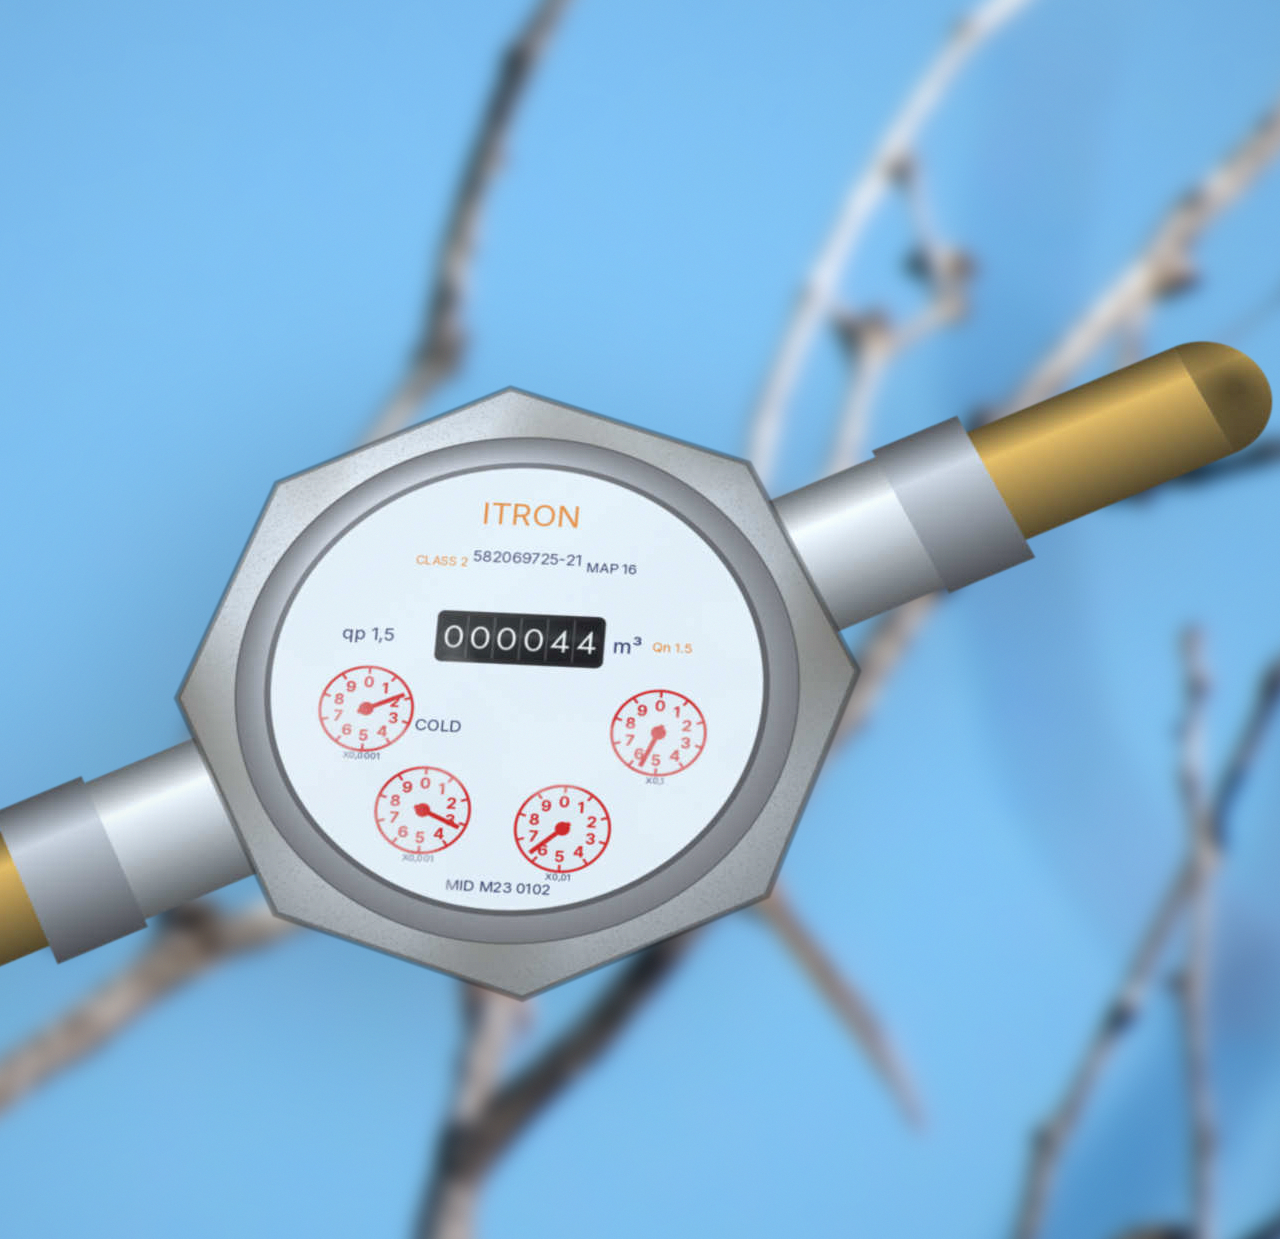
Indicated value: 44.5631 m³
